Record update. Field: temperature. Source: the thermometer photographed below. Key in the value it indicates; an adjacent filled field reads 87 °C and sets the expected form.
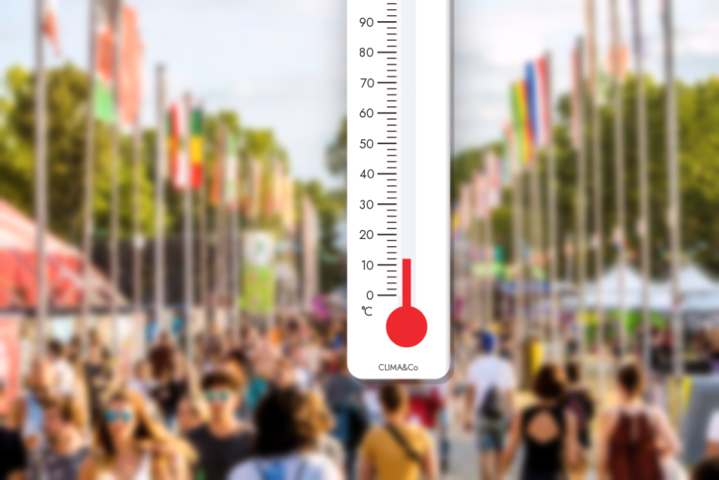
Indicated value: 12 °C
